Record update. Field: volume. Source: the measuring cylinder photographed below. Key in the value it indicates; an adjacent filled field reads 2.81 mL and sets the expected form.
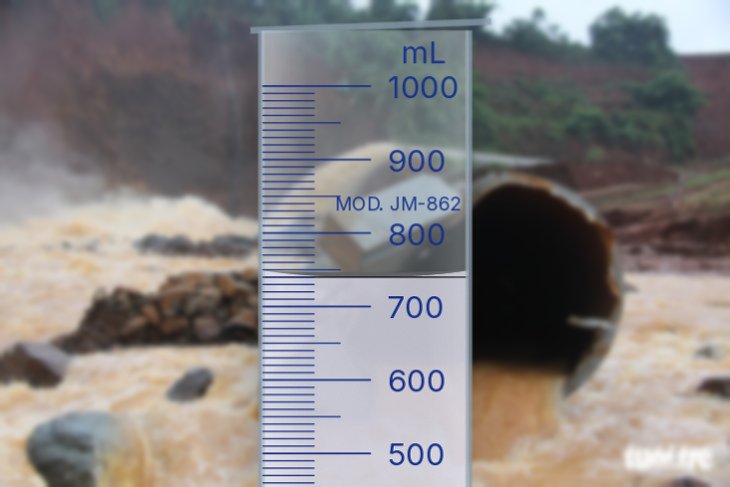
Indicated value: 740 mL
